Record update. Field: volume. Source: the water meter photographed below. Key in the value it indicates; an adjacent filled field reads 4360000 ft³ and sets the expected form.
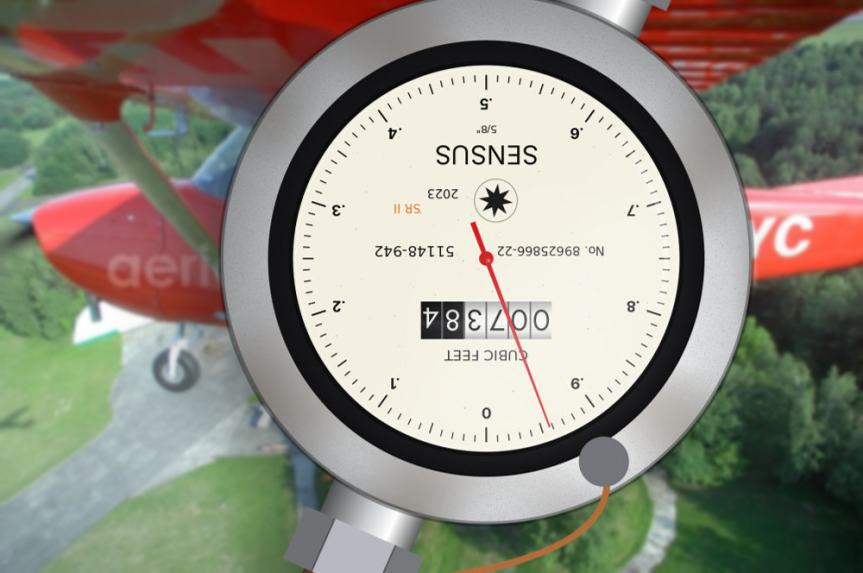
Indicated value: 7383.94 ft³
